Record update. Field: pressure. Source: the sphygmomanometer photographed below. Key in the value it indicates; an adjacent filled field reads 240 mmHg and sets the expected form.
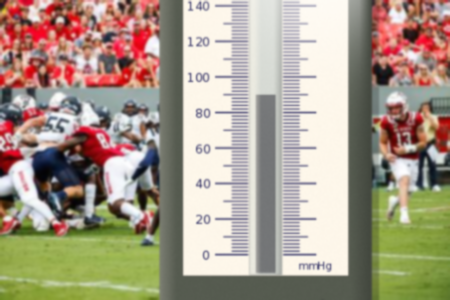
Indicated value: 90 mmHg
